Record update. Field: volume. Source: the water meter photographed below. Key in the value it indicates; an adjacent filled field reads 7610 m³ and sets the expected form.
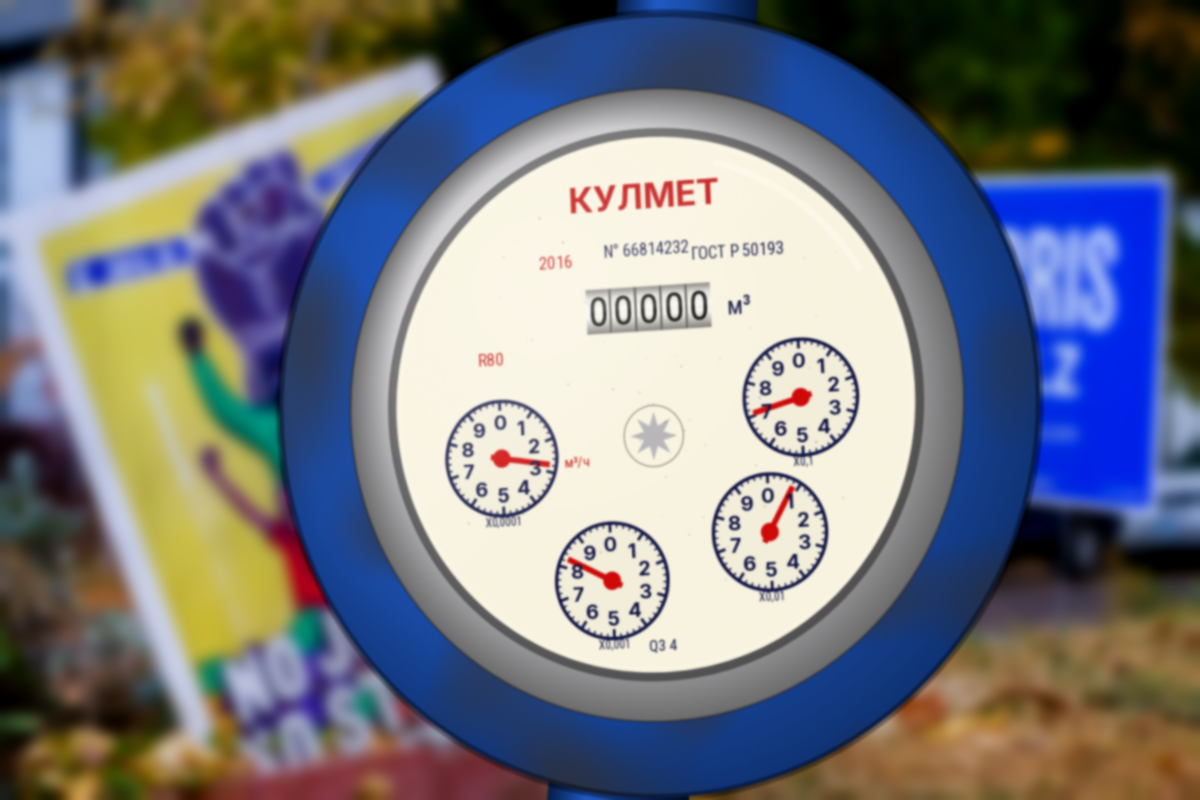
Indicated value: 0.7082 m³
